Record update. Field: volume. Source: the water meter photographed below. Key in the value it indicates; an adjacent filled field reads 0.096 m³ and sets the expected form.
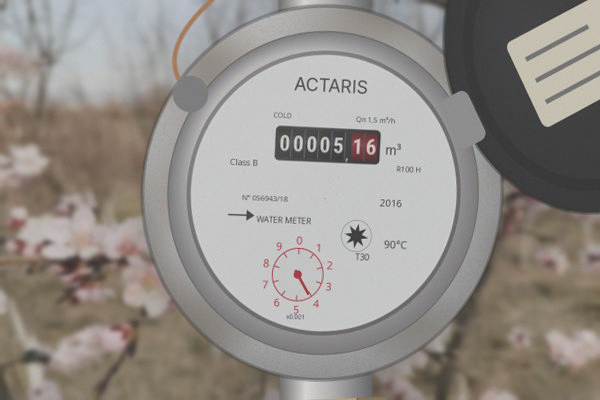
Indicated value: 5.164 m³
